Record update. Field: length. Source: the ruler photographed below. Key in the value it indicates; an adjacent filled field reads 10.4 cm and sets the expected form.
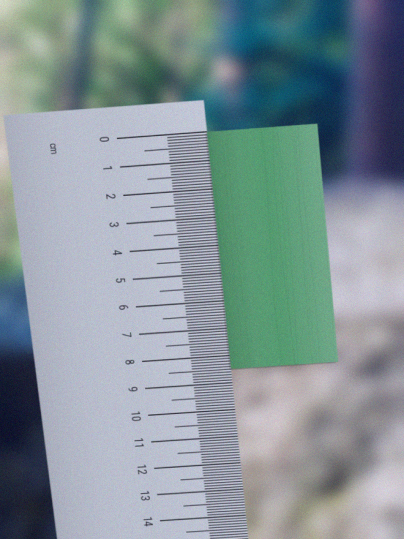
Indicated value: 8.5 cm
